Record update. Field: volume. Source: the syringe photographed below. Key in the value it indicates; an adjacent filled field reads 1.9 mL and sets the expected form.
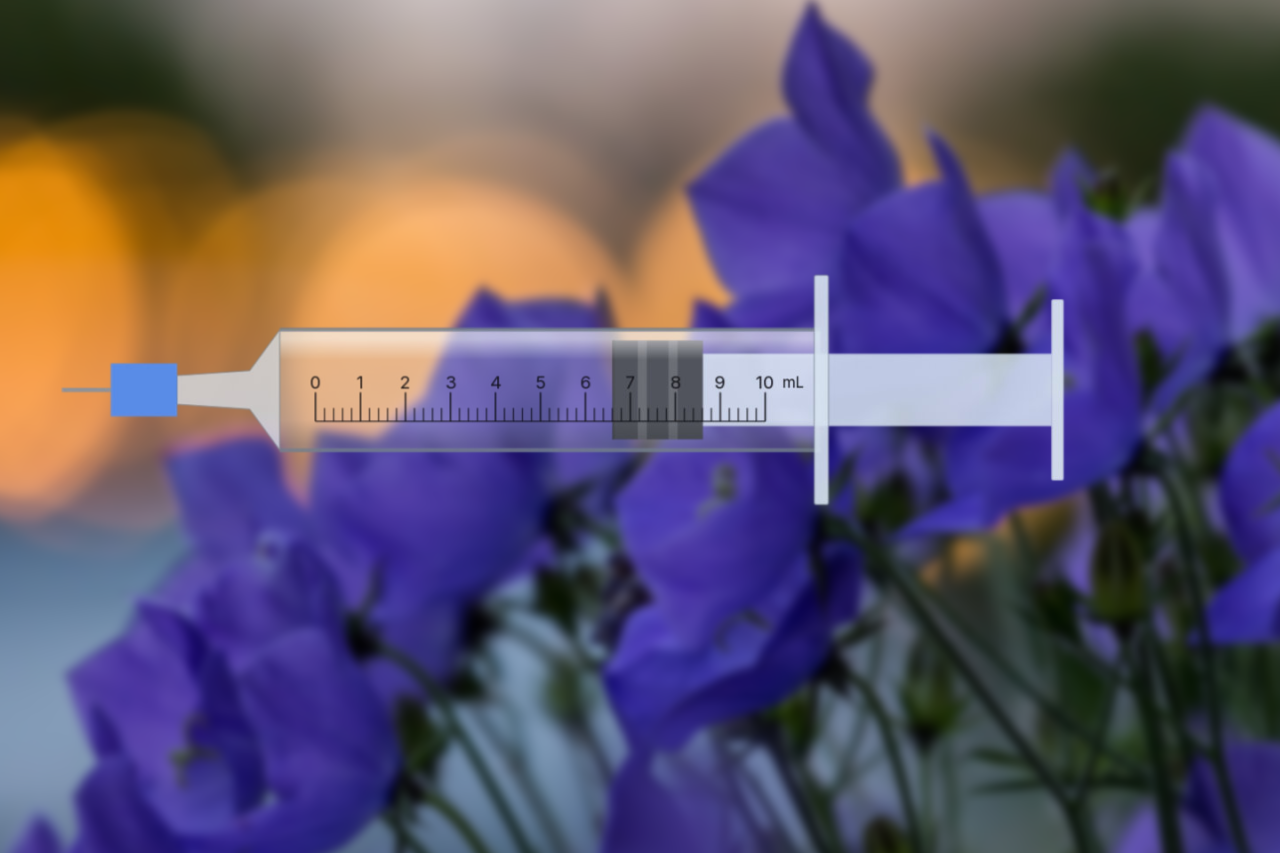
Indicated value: 6.6 mL
